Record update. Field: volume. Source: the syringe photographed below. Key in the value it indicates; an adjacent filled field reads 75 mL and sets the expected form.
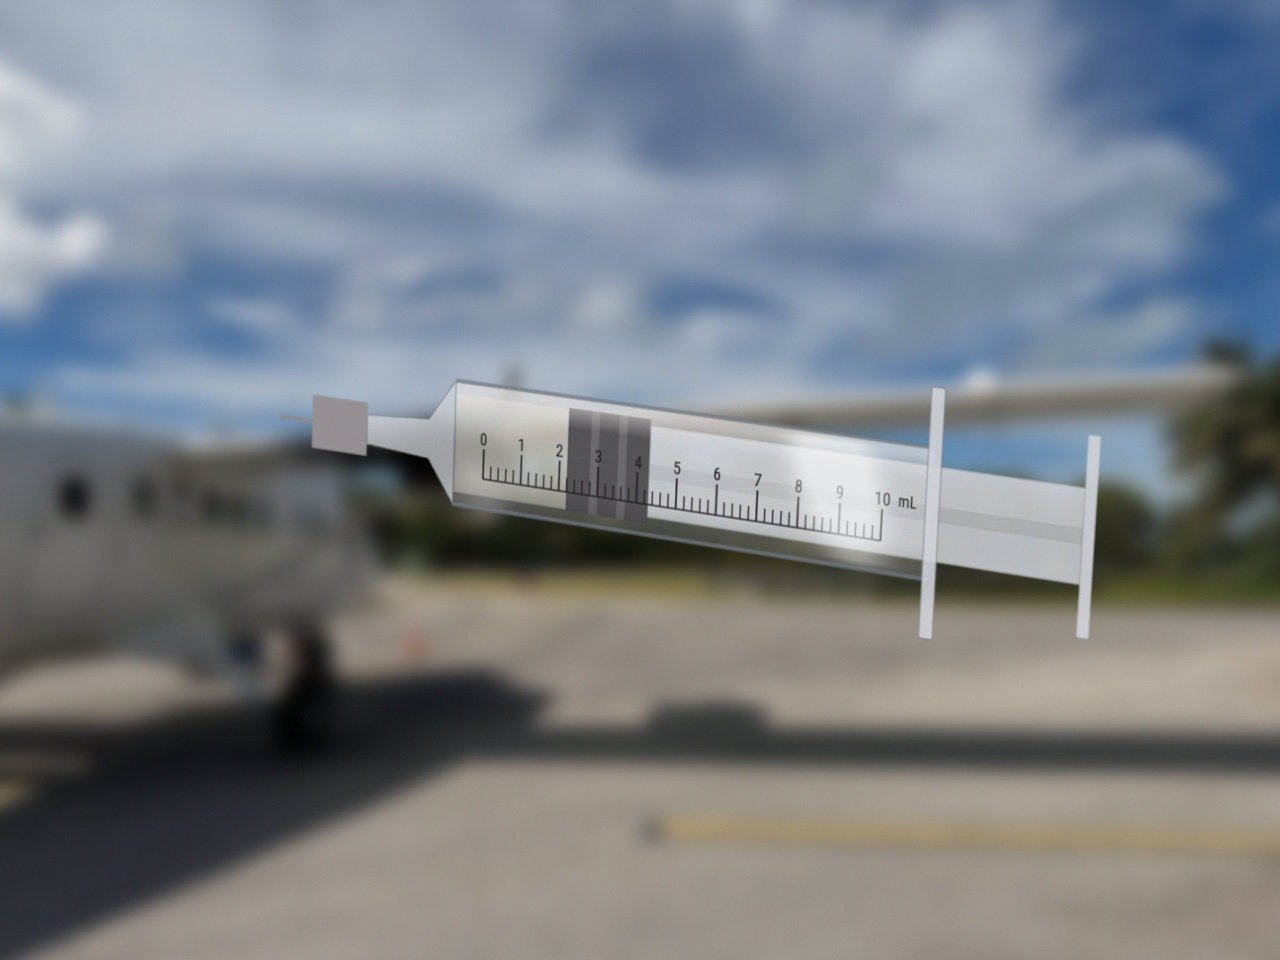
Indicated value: 2.2 mL
